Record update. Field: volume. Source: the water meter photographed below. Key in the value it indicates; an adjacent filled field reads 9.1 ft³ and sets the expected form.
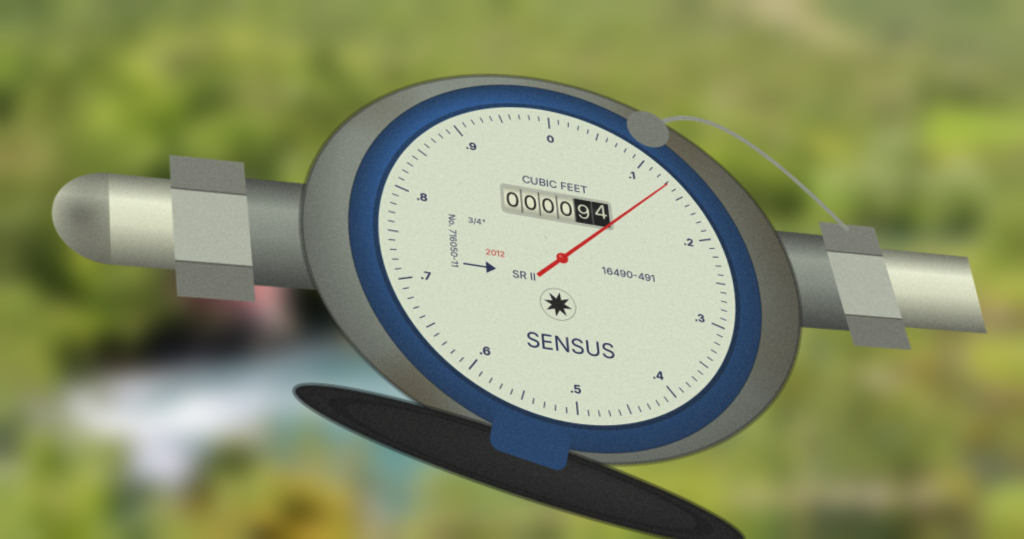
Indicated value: 94.13 ft³
